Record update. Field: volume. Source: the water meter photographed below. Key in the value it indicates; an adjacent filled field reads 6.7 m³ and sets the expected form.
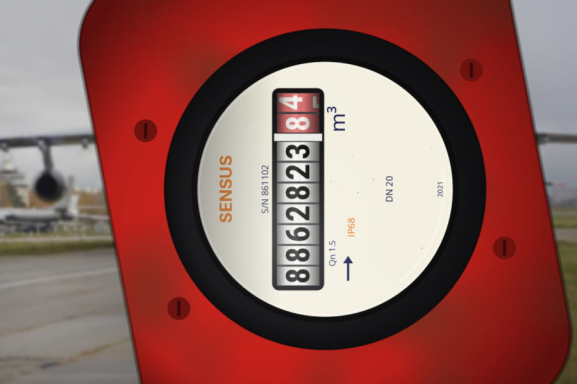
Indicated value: 8862823.84 m³
